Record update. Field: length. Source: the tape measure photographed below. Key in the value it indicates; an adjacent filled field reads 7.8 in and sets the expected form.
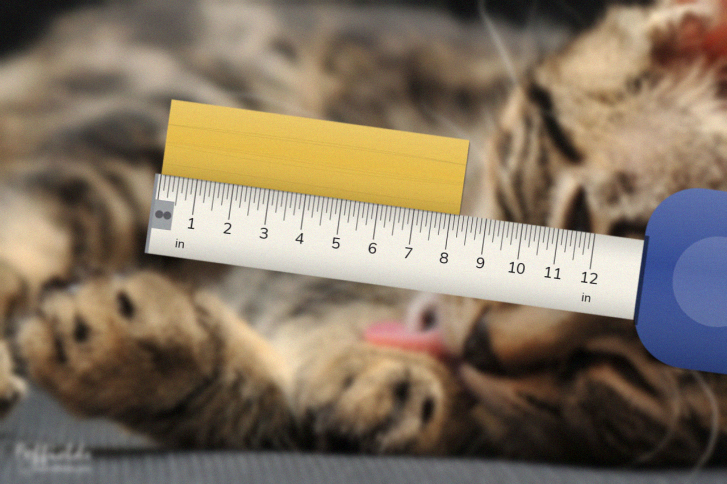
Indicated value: 8.25 in
